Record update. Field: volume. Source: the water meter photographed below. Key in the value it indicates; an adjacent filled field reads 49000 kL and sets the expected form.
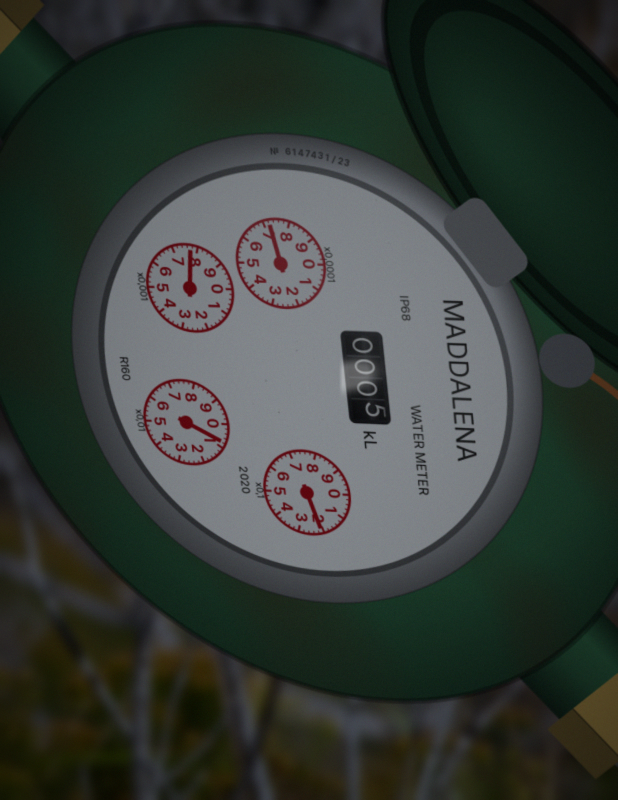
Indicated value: 5.2077 kL
